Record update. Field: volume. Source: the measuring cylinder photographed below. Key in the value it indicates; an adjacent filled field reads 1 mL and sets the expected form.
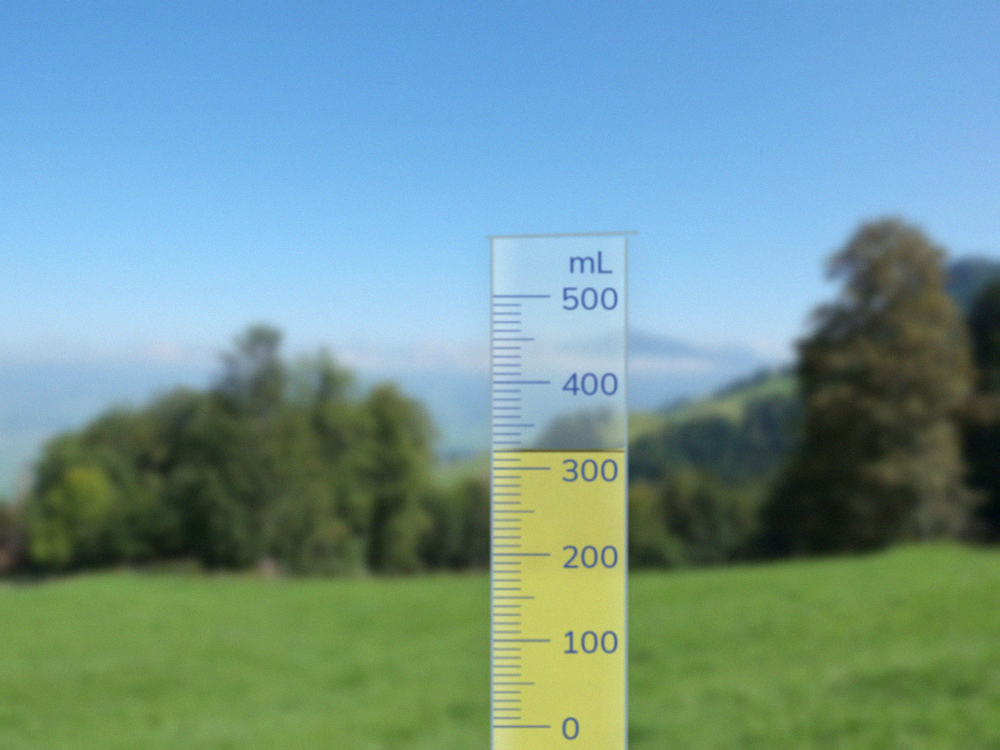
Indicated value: 320 mL
